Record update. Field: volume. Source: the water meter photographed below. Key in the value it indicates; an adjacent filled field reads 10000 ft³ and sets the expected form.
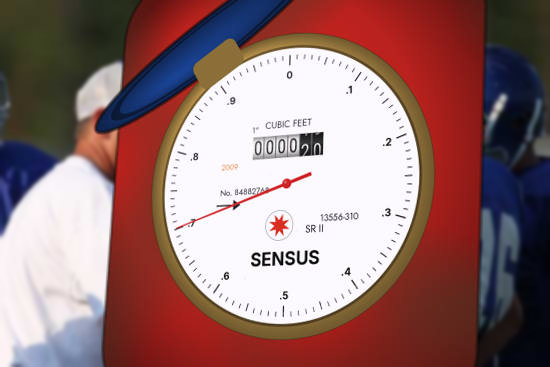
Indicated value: 19.70 ft³
